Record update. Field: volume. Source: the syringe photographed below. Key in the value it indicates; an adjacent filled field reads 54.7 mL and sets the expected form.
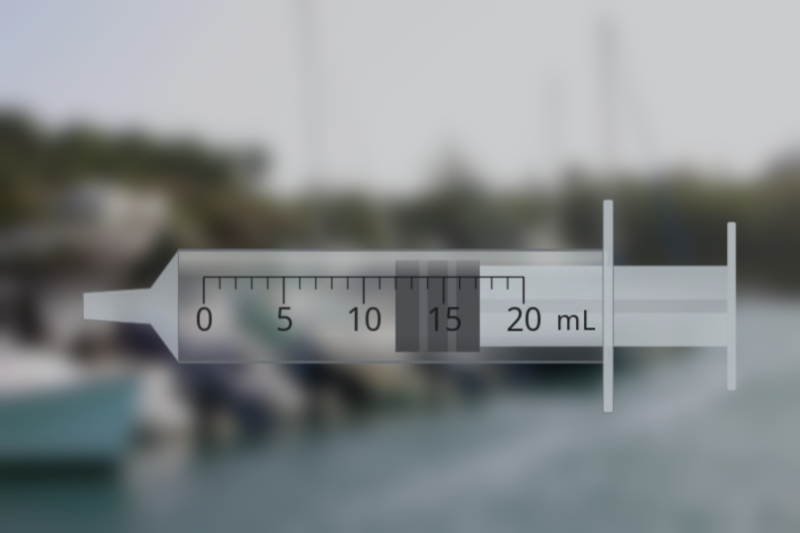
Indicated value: 12 mL
